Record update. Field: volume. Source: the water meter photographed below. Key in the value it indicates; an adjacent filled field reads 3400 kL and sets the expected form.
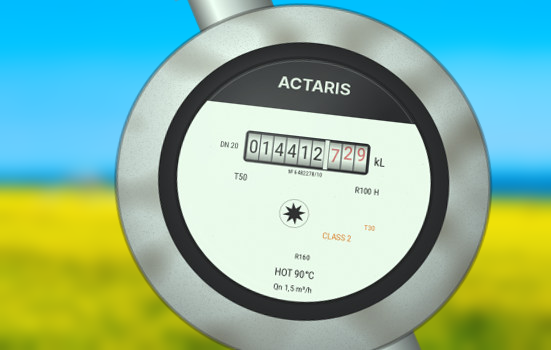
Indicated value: 14412.729 kL
